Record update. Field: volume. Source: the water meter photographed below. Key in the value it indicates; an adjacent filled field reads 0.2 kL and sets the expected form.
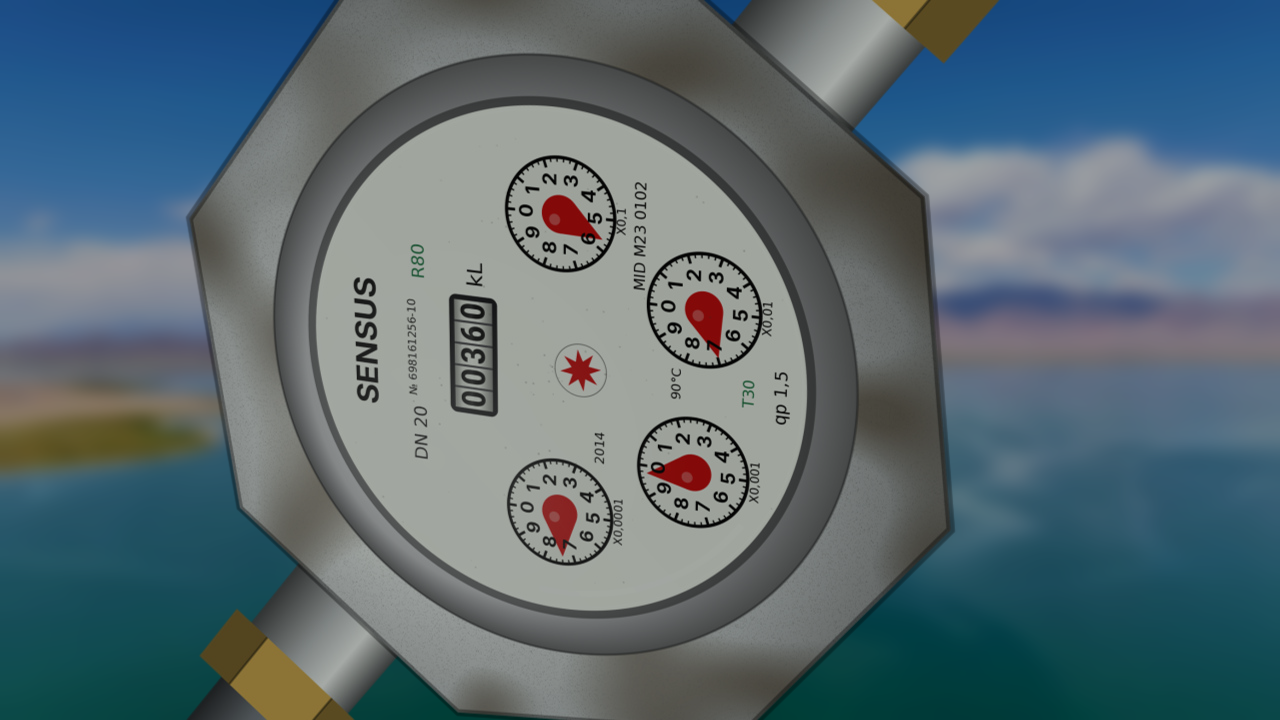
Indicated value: 360.5697 kL
